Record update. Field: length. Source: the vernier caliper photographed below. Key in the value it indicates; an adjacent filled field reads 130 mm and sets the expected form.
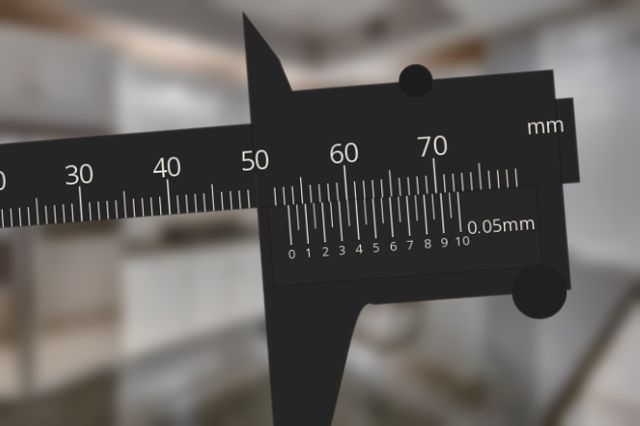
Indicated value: 53.4 mm
